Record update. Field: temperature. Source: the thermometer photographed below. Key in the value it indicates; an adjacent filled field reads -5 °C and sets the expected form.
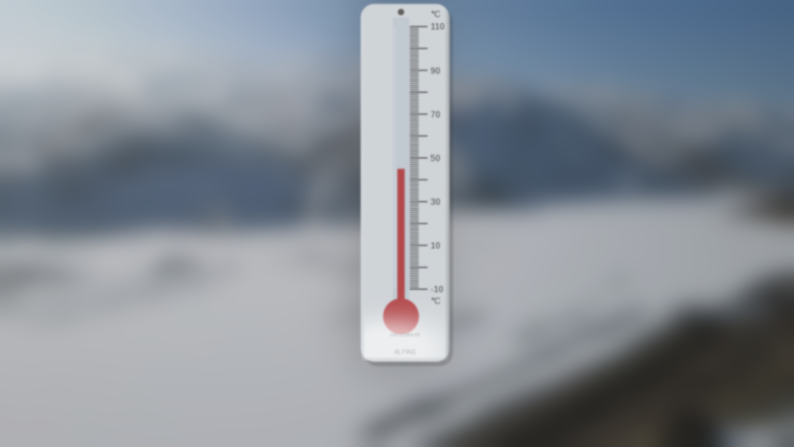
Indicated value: 45 °C
